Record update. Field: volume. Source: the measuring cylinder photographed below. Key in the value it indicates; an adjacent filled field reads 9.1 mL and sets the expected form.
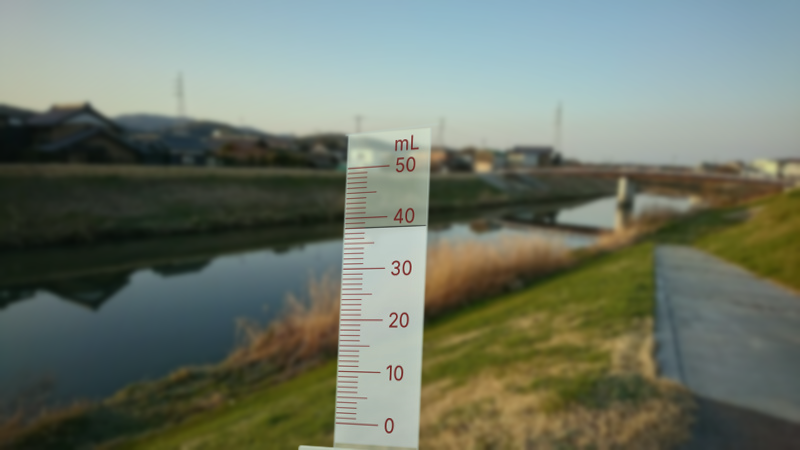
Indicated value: 38 mL
